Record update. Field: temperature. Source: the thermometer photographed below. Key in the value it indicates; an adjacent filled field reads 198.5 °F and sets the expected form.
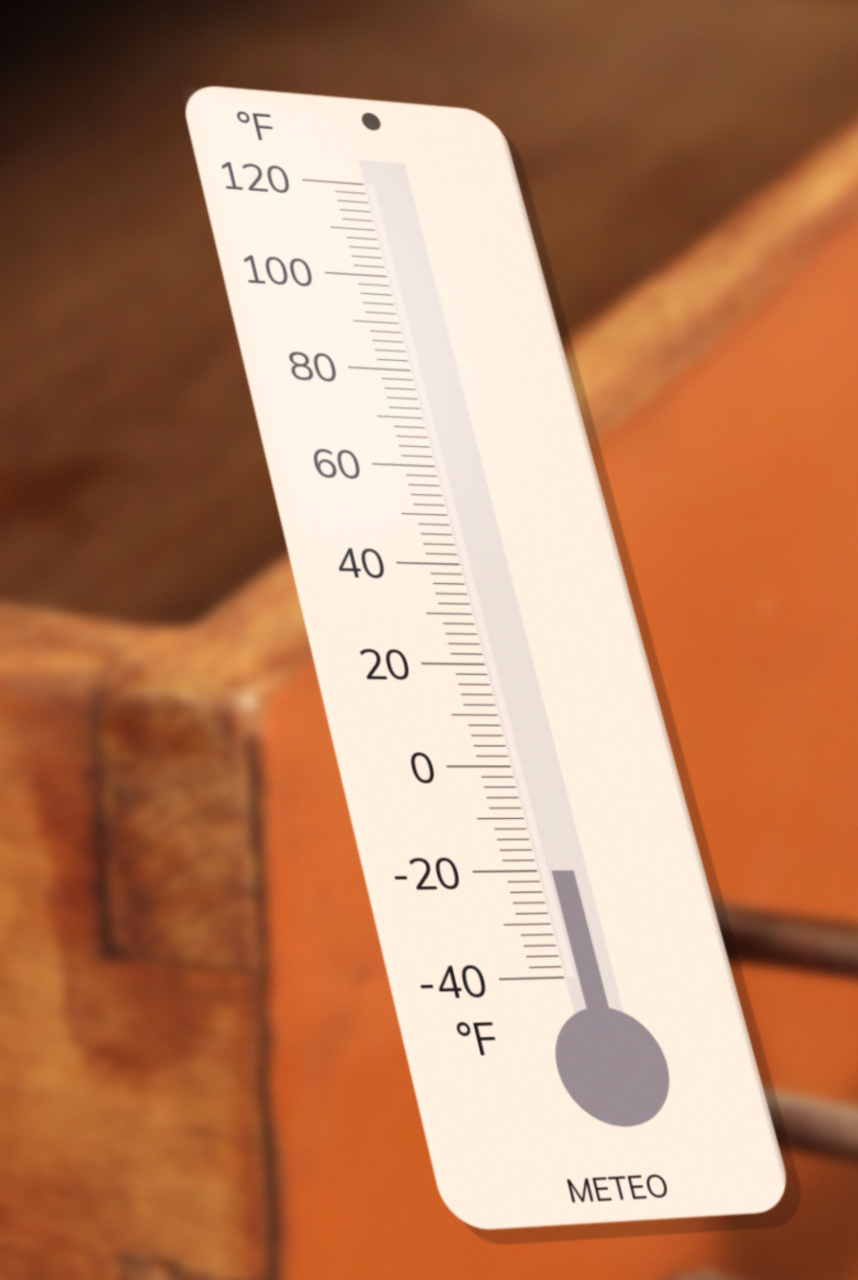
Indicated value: -20 °F
